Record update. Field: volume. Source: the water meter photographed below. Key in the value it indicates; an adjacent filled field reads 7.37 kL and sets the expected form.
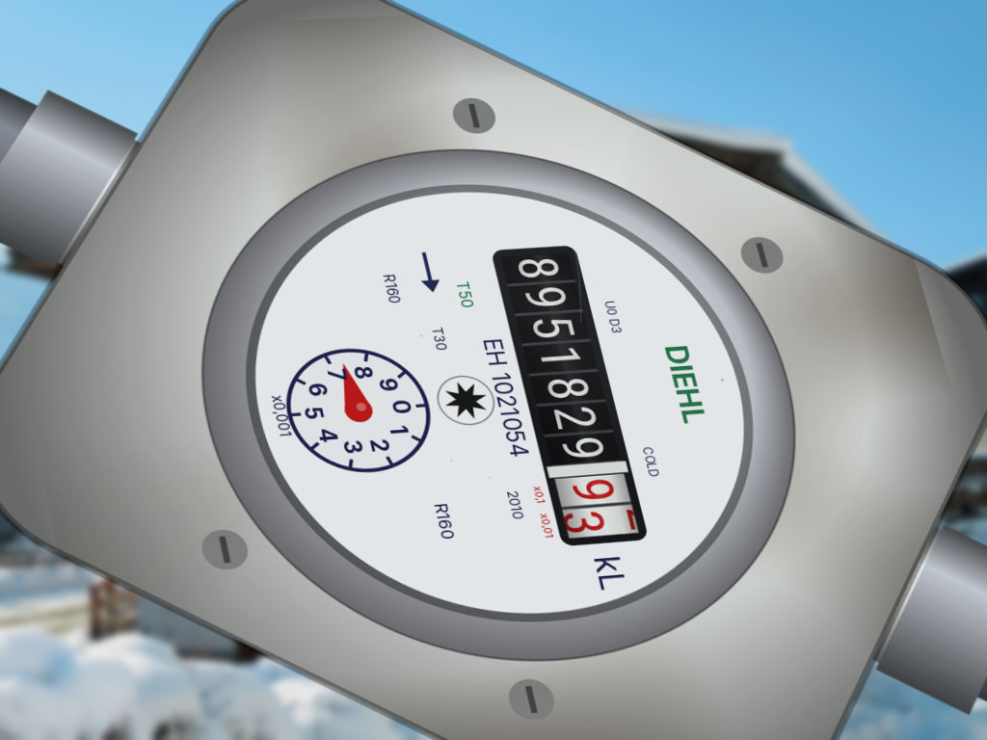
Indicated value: 8951829.927 kL
